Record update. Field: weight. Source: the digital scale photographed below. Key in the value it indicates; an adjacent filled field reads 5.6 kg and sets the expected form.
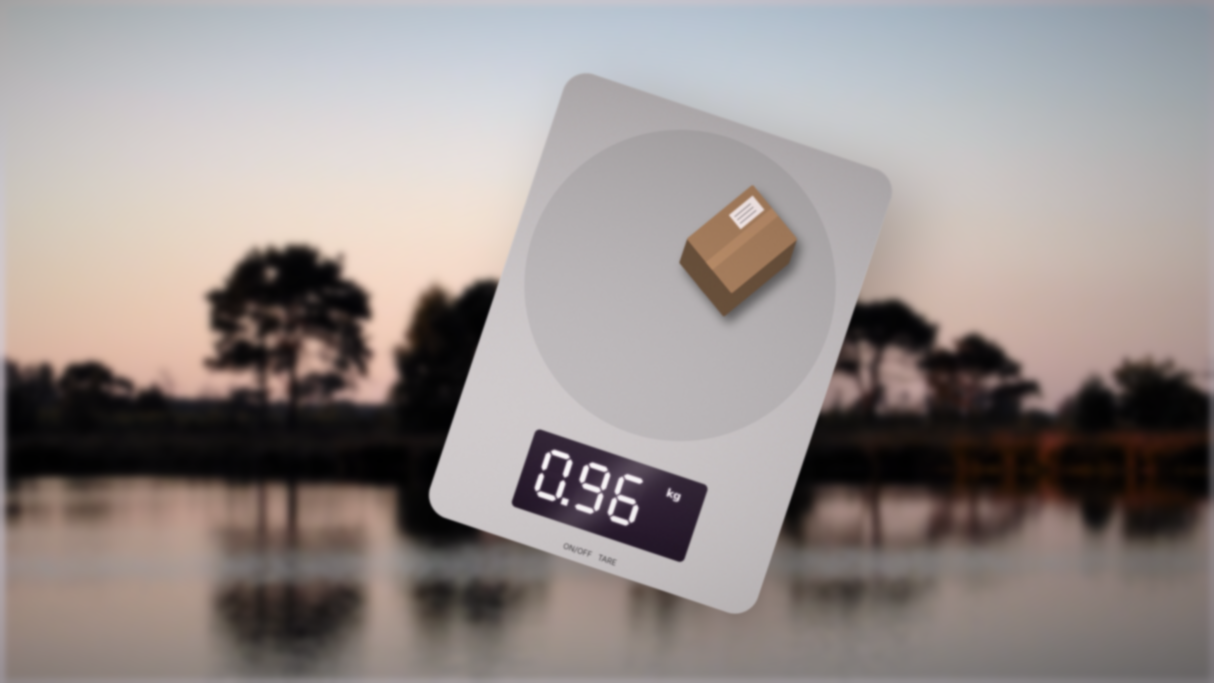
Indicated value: 0.96 kg
